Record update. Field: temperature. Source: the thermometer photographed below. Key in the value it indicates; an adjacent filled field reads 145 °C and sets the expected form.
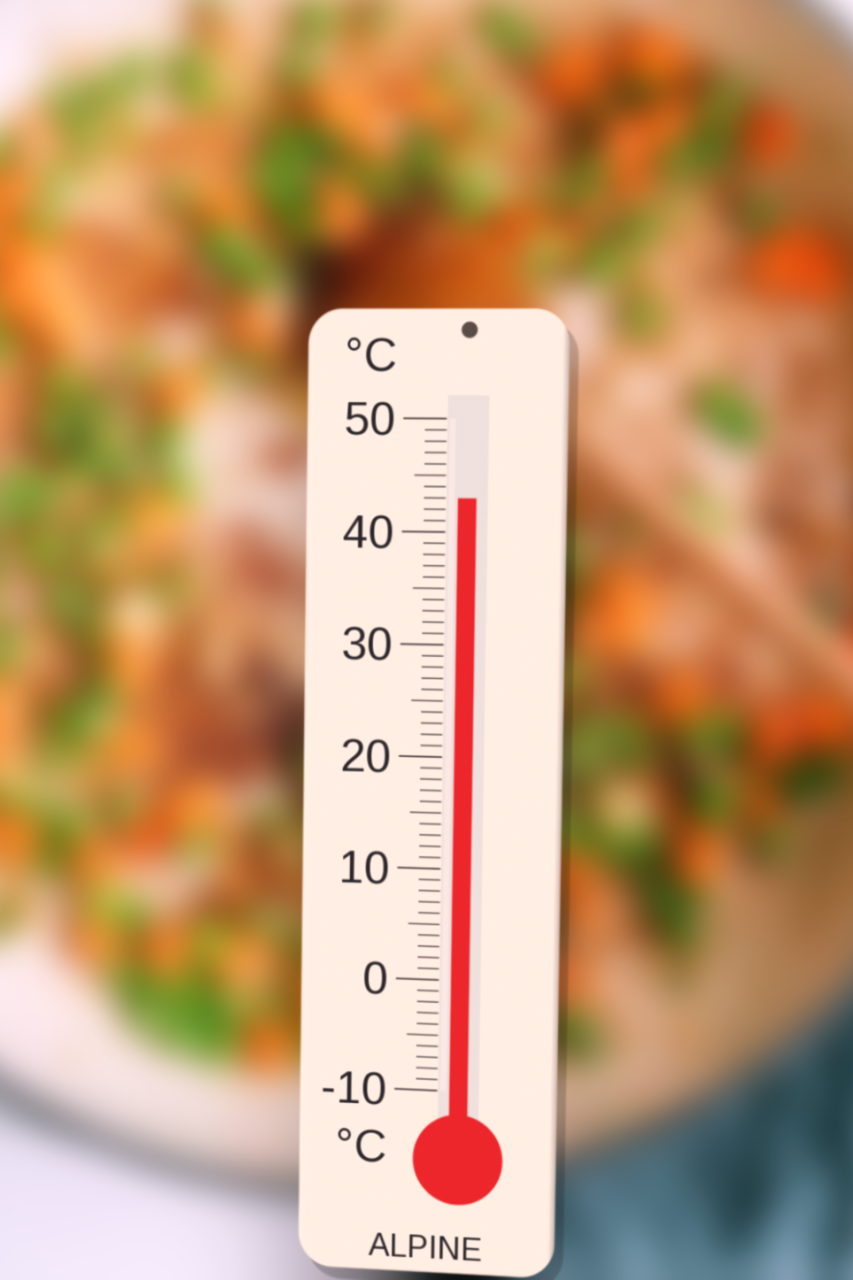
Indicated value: 43 °C
